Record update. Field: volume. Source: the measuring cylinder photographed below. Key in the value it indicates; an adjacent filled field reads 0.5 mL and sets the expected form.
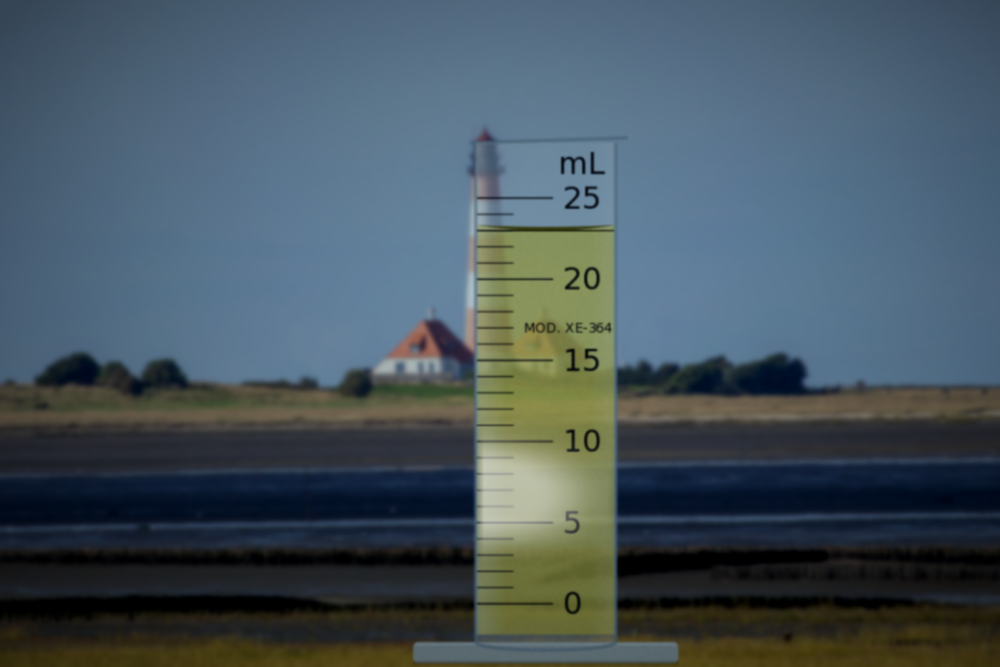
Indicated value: 23 mL
